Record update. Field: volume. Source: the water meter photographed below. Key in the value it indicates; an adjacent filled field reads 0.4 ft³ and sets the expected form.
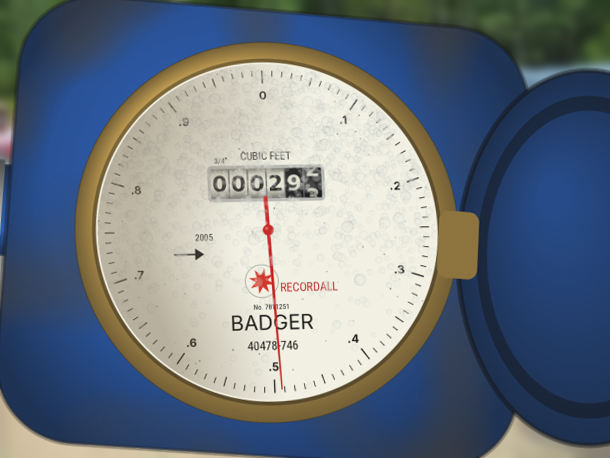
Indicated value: 292.49 ft³
